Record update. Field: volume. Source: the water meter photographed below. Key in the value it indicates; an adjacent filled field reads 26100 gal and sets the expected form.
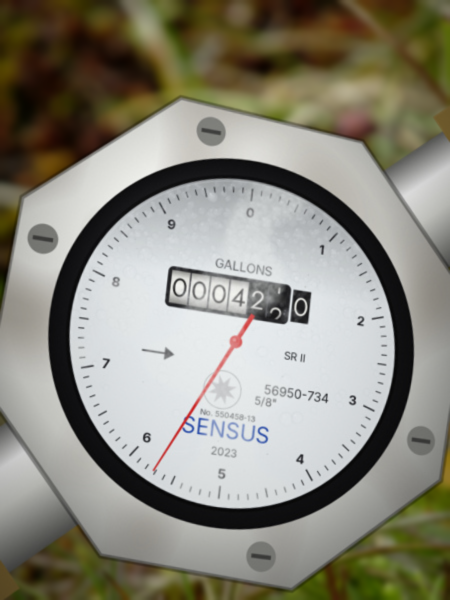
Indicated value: 4215.7 gal
